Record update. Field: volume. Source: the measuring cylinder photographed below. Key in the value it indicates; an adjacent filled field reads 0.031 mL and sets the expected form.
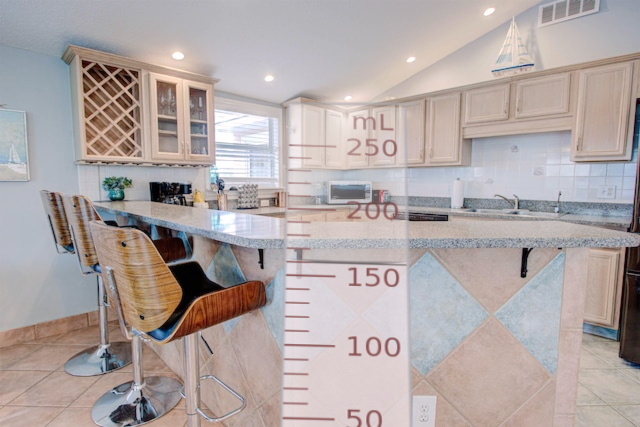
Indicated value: 160 mL
